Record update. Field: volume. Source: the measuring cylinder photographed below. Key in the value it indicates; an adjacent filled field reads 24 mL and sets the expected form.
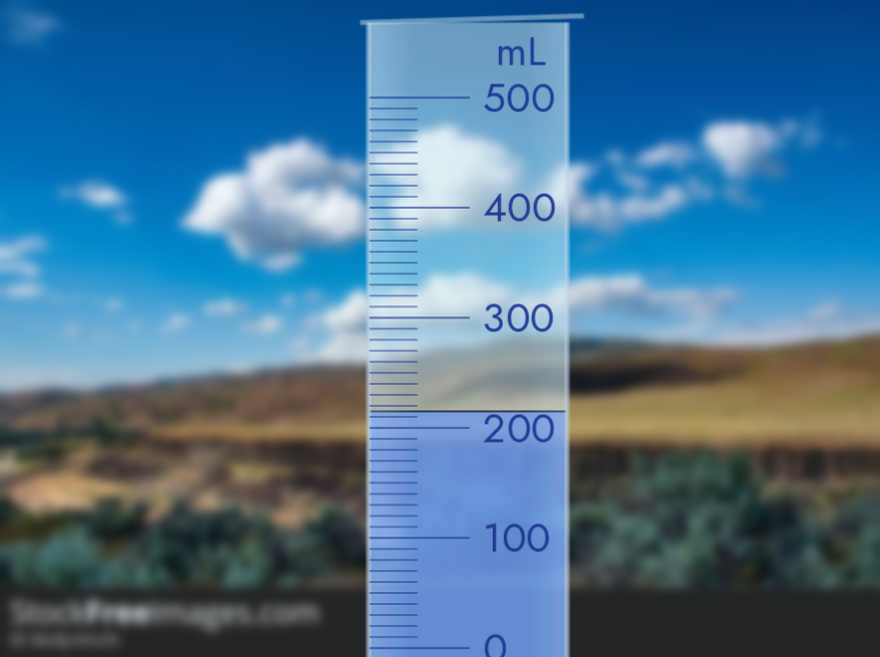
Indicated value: 215 mL
